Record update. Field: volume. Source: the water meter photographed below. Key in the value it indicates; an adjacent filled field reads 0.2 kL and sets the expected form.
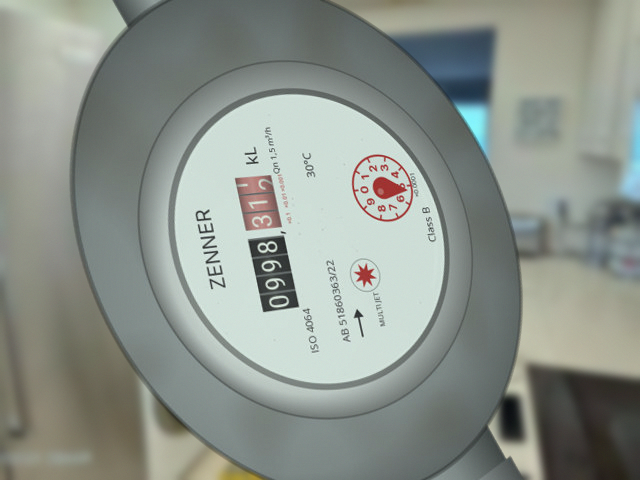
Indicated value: 998.3115 kL
